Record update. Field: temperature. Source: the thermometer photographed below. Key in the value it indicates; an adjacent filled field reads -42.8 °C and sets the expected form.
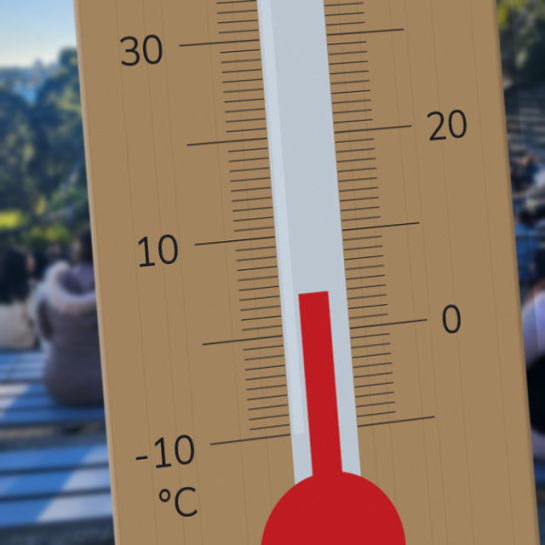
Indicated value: 4 °C
